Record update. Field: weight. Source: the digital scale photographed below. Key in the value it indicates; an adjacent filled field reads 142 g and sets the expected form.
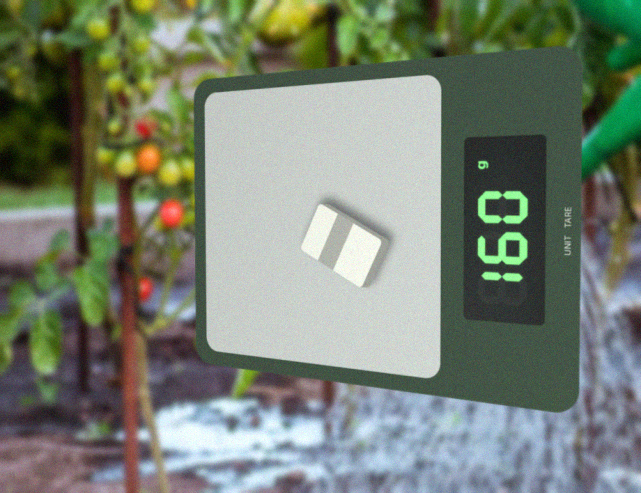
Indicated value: 160 g
